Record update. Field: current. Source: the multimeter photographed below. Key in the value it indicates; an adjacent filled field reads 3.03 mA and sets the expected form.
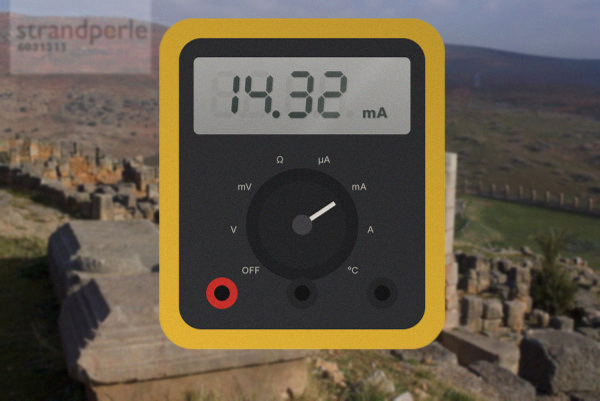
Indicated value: 14.32 mA
